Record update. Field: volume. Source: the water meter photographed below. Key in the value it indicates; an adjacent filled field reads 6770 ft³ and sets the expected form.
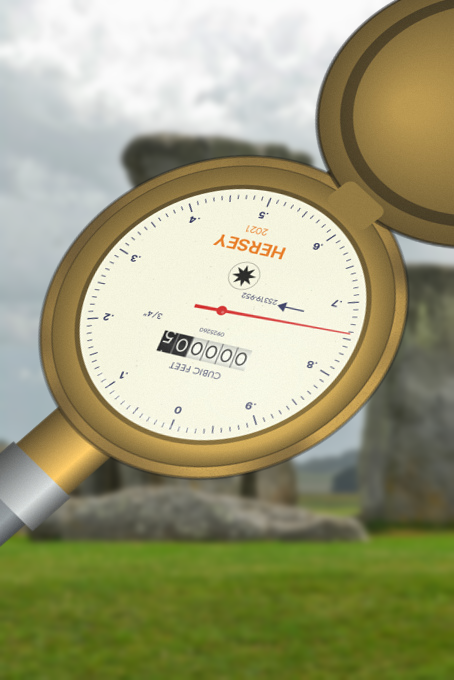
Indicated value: 4.74 ft³
